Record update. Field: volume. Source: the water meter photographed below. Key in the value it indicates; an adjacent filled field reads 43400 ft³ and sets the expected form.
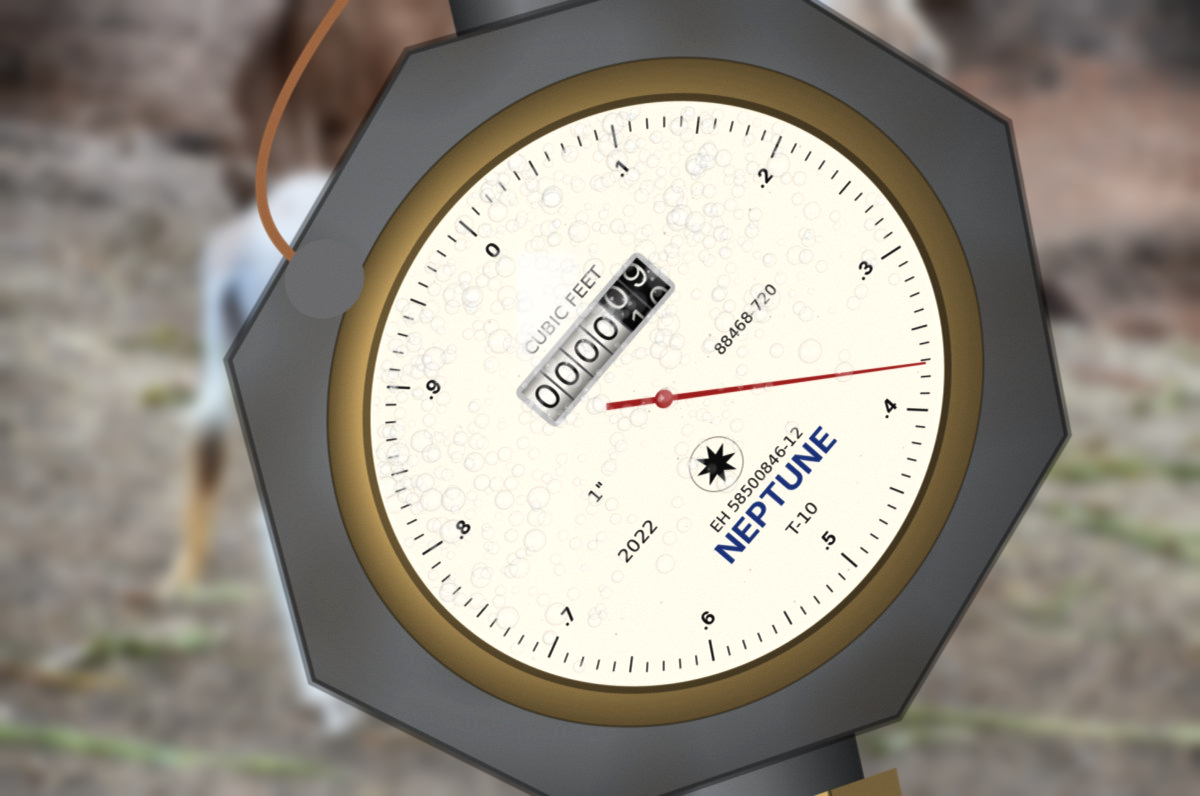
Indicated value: 9.37 ft³
